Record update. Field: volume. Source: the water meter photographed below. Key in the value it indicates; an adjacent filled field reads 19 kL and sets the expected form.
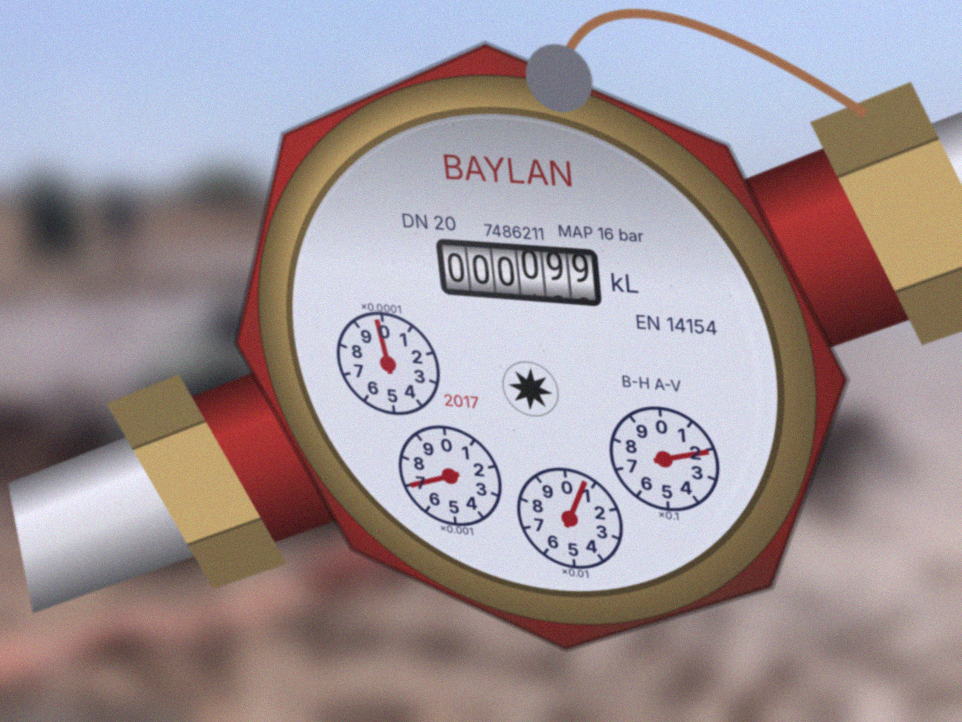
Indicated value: 99.2069 kL
